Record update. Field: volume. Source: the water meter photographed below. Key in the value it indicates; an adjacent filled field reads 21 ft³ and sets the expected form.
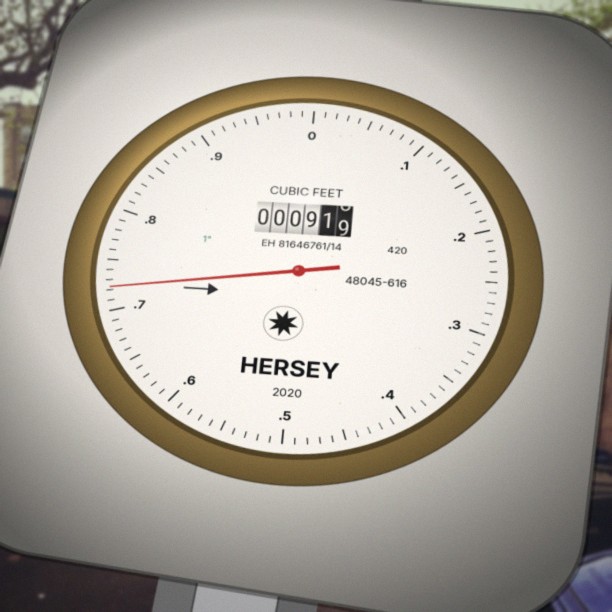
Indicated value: 918.72 ft³
